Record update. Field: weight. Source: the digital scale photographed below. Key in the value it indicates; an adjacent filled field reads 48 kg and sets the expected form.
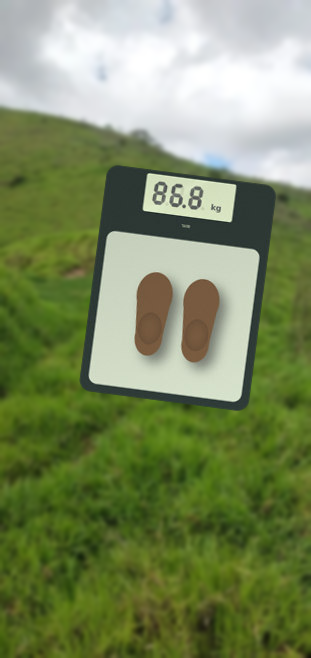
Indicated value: 86.8 kg
